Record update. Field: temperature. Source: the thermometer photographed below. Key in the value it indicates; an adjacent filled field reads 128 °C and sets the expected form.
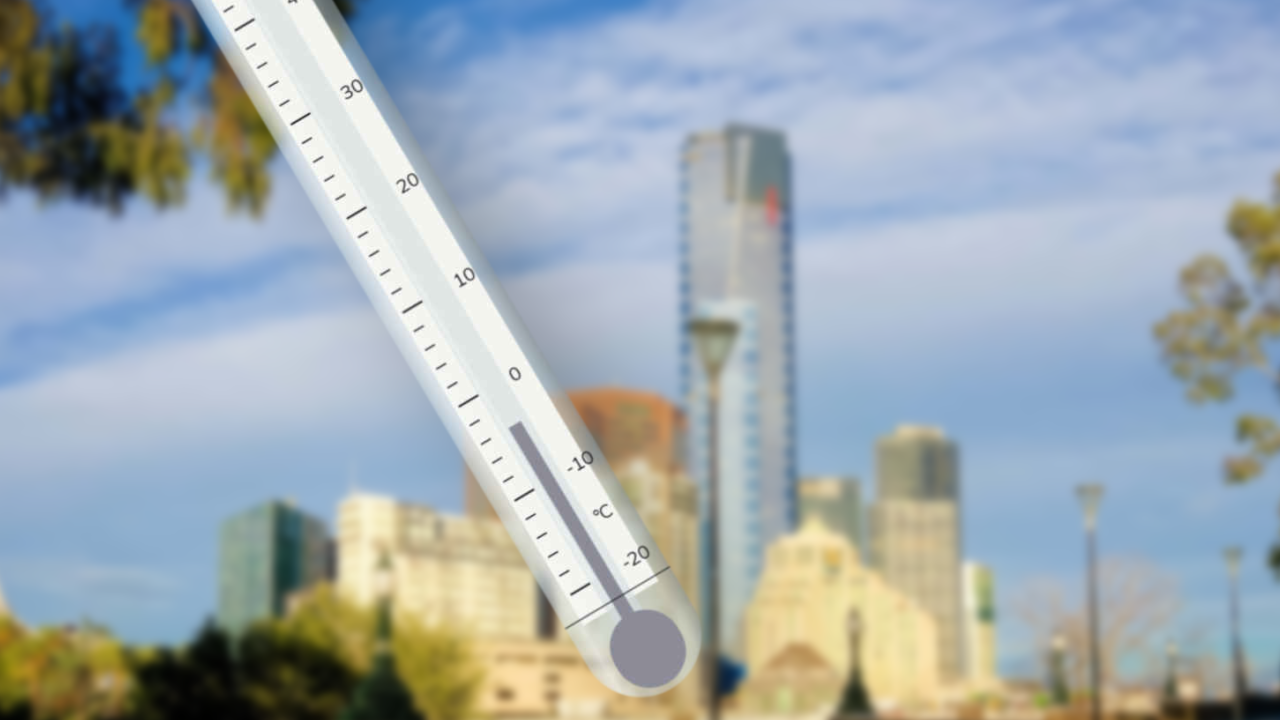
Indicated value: -4 °C
